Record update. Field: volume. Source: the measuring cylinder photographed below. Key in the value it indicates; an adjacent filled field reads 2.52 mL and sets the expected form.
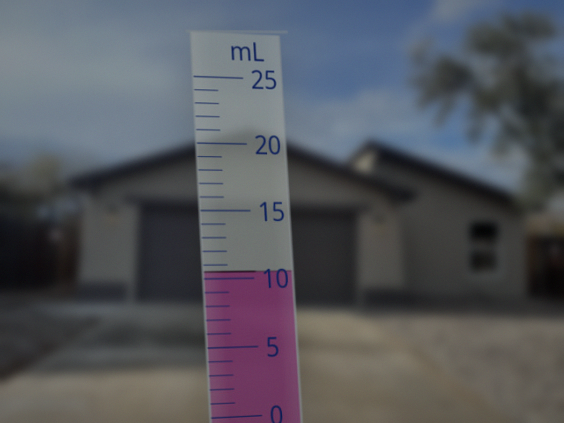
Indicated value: 10.5 mL
